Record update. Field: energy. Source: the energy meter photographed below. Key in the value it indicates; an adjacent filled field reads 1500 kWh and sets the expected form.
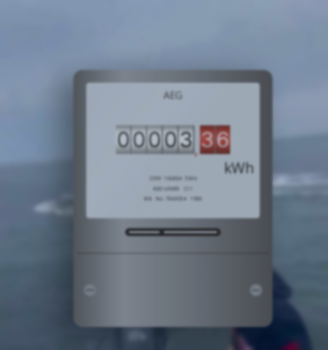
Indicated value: 3.36 kWh
